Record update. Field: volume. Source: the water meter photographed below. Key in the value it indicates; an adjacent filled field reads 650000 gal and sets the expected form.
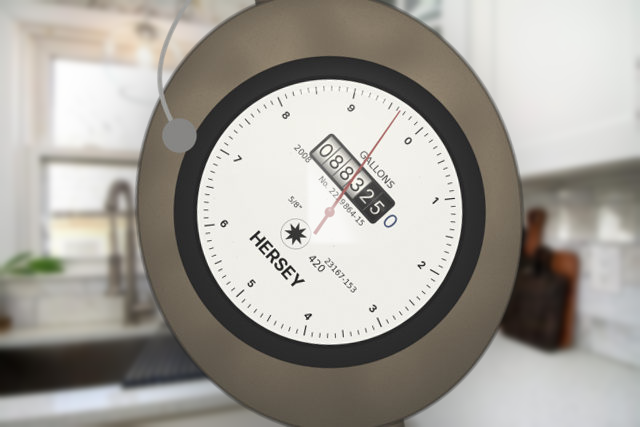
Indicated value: 883249.6 gal
